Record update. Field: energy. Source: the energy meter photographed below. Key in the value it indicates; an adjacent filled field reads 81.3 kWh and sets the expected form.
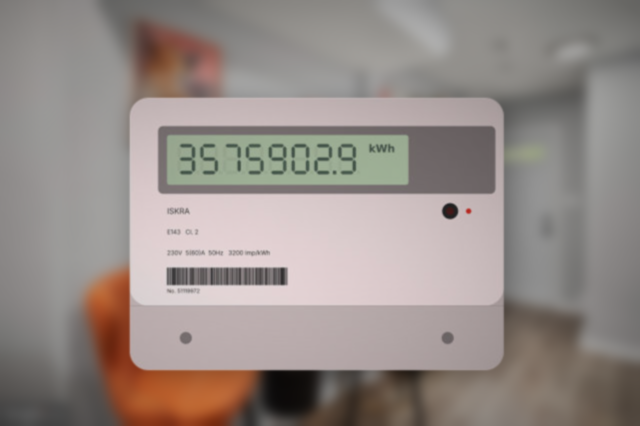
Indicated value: 3575902.9 kWh
